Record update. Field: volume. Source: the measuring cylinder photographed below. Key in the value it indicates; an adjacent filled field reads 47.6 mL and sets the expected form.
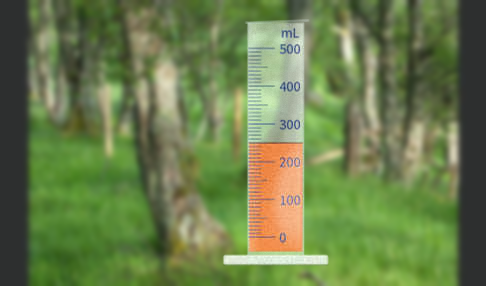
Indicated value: 250 mL
